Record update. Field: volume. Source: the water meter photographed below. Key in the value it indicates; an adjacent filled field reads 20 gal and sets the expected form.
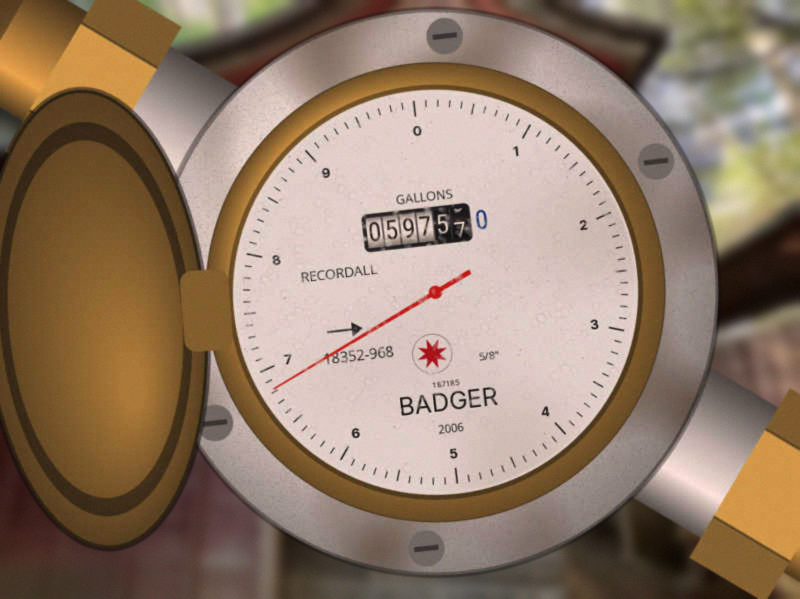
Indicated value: 597566.8 gal
